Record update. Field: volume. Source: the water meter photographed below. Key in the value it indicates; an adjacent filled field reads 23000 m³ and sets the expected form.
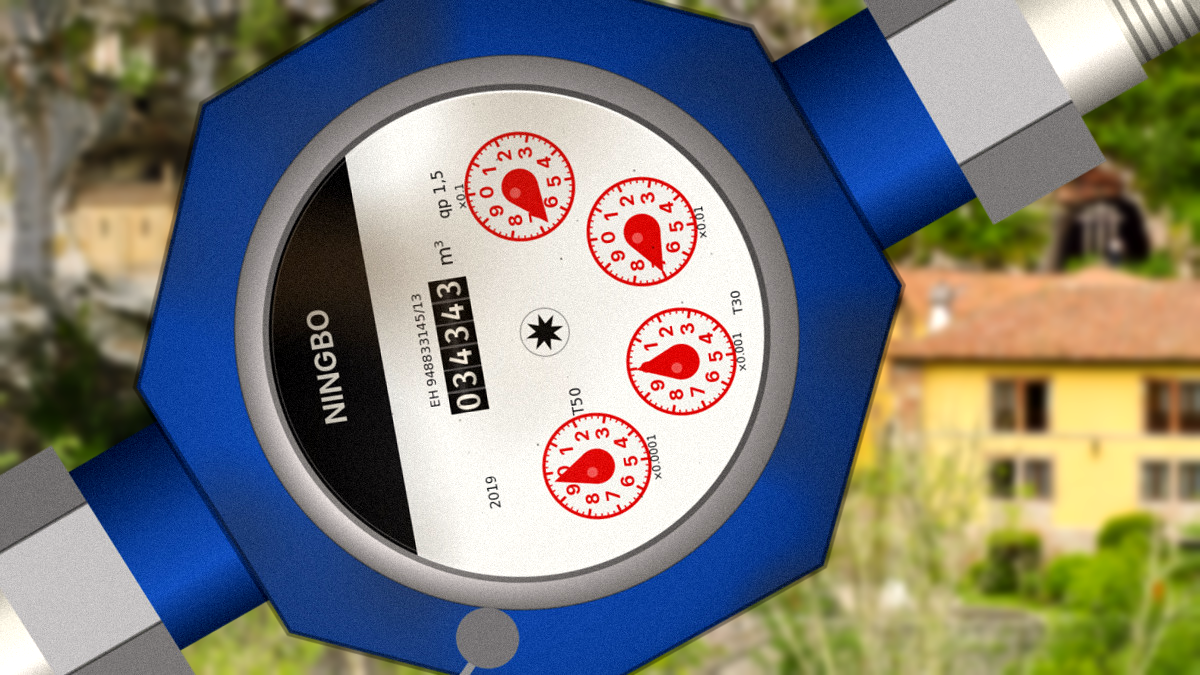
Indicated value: 34343.6699 m³
